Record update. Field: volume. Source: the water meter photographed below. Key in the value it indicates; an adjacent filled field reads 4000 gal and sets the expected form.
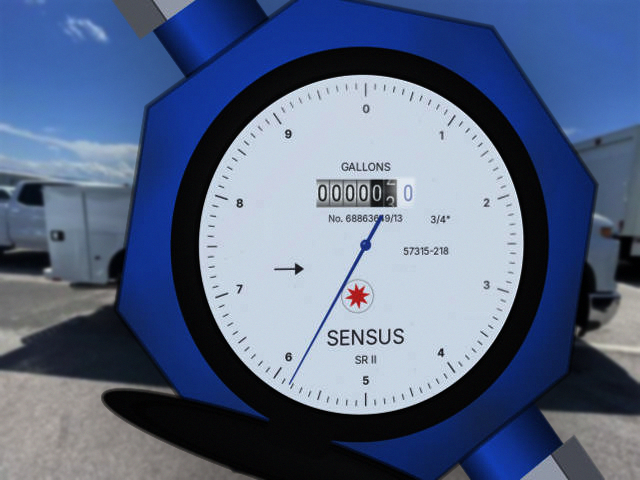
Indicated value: 25.8 gal
